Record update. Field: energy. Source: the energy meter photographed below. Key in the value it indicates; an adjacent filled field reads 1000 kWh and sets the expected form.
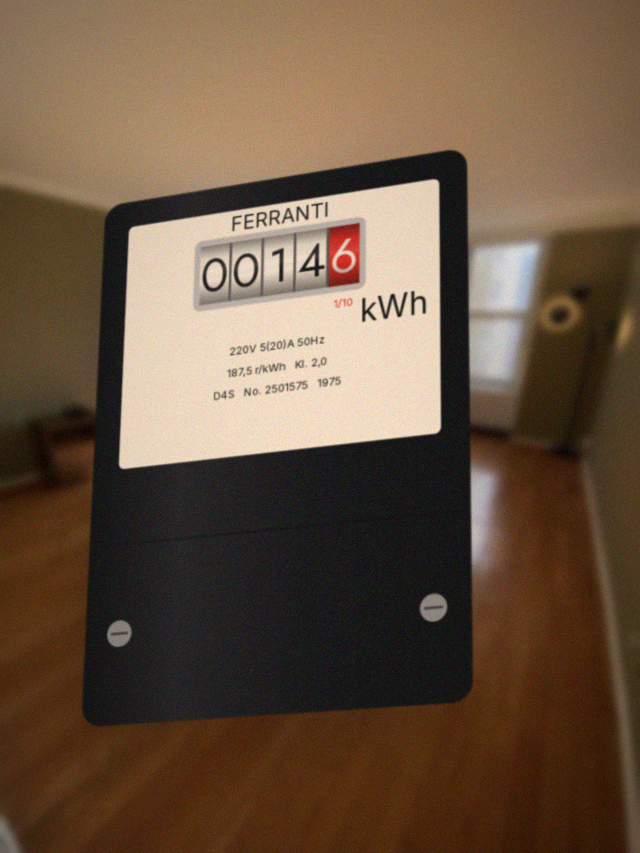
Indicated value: 14.6 kWh
